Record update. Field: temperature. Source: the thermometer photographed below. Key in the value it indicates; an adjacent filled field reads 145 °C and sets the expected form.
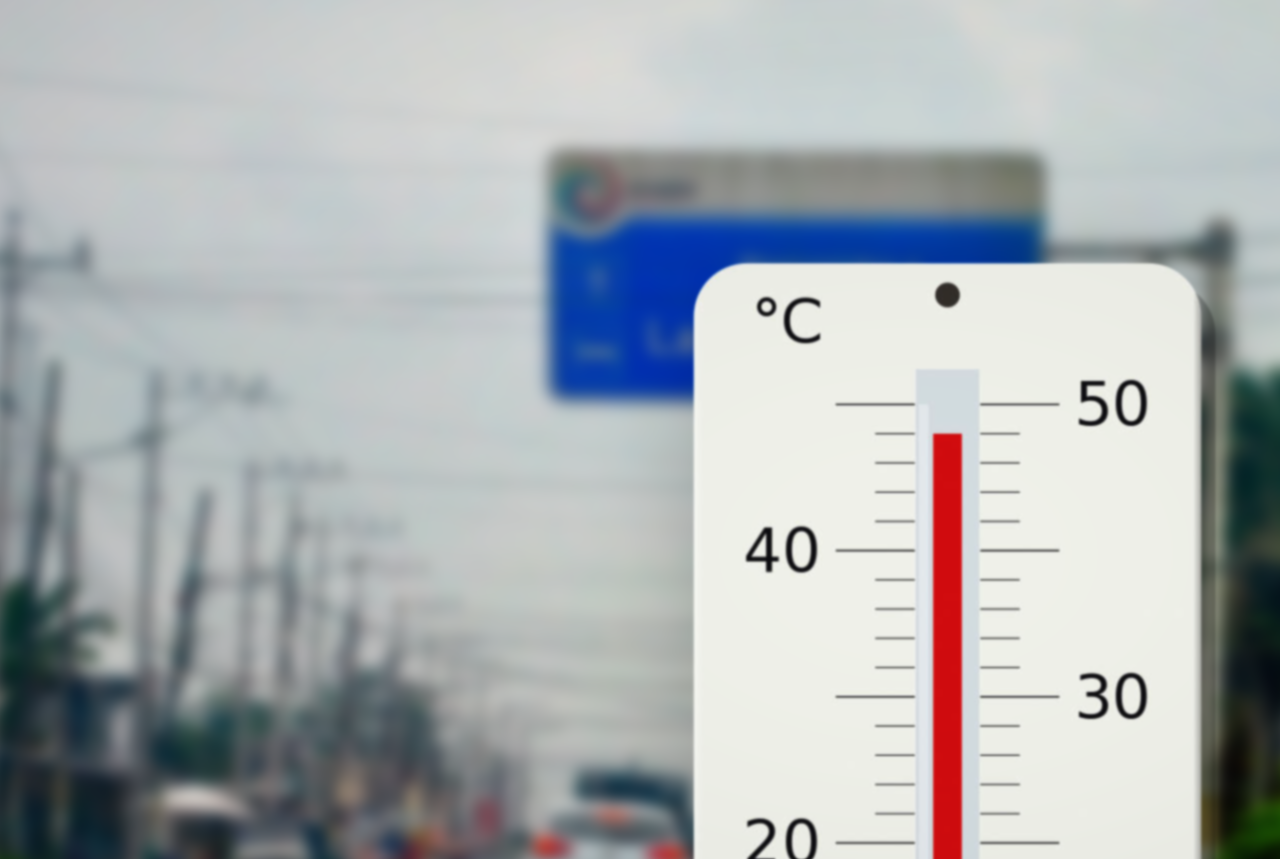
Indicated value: 48 °C
